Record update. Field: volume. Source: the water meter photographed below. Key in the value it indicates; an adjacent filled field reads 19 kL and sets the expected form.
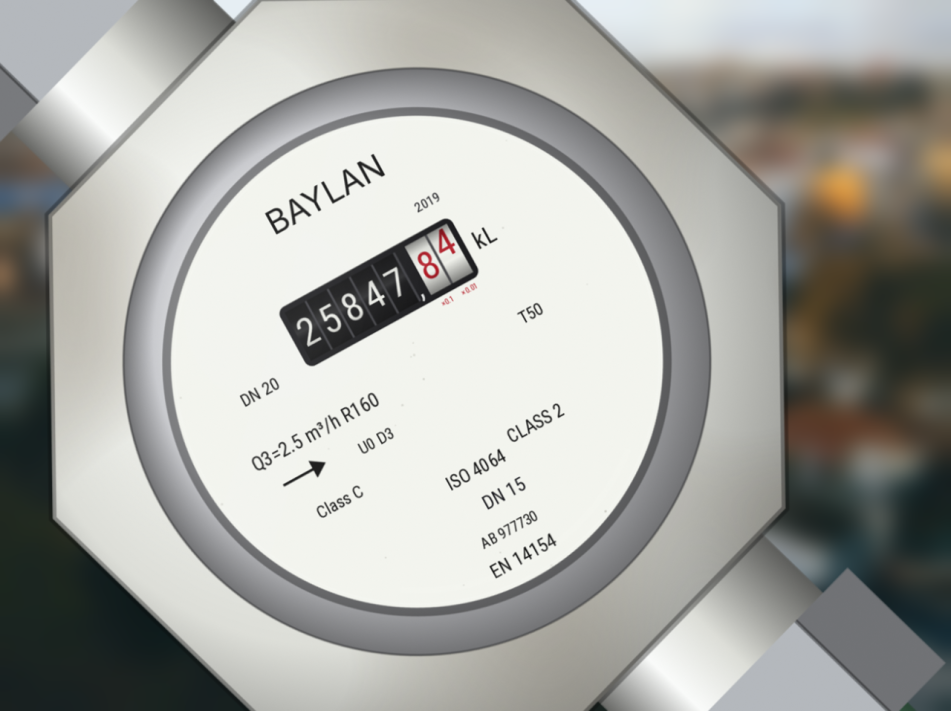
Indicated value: 25847.84 kL
